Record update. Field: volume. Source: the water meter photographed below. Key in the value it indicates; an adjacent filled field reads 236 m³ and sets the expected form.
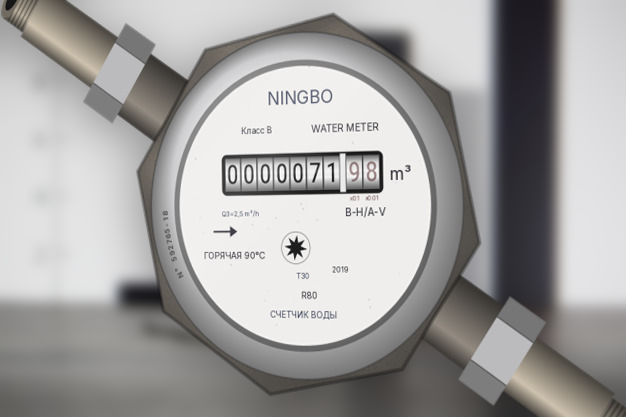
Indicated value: 71.98 m³
